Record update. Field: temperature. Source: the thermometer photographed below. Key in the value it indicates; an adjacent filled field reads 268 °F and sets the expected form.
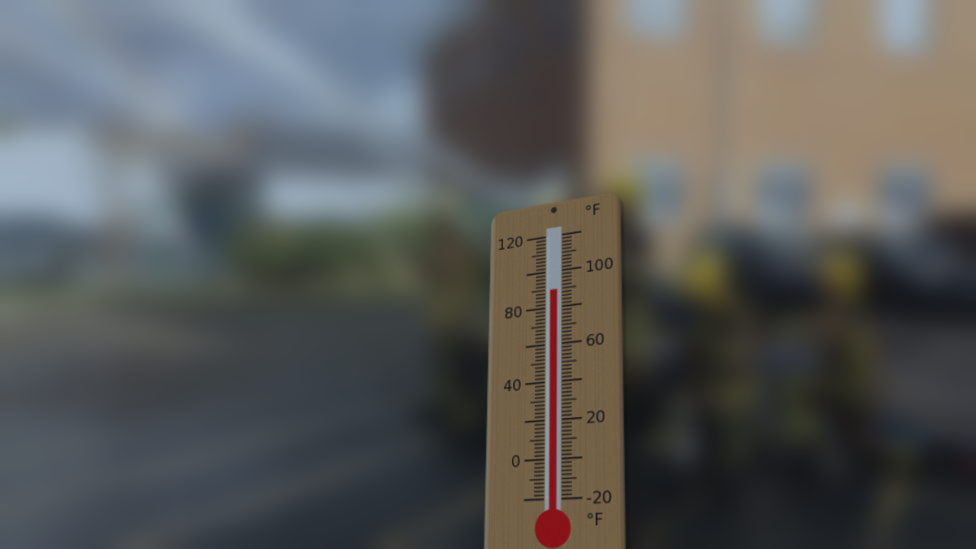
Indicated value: 90 °F
